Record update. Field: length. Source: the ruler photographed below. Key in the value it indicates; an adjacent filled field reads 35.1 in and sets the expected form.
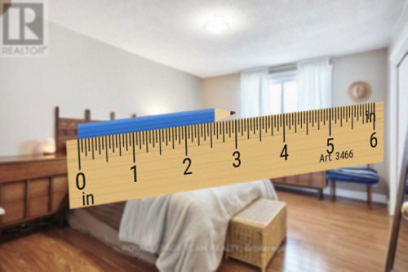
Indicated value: 3 in
